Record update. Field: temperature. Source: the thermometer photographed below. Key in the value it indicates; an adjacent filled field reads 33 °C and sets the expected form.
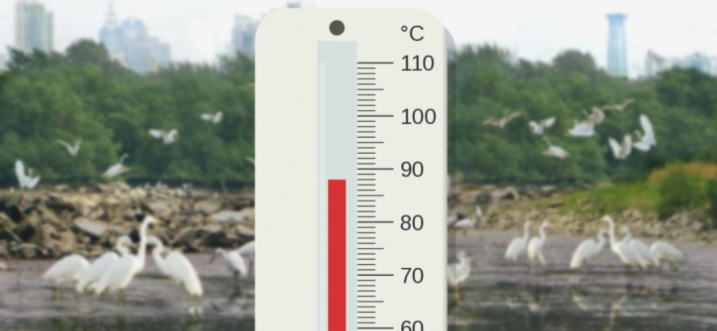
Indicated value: 88 °C
